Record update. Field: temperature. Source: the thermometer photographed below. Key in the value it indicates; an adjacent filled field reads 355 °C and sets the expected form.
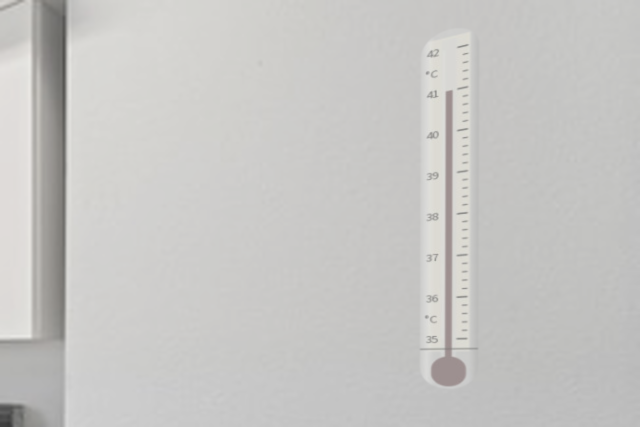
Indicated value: 41 °C
